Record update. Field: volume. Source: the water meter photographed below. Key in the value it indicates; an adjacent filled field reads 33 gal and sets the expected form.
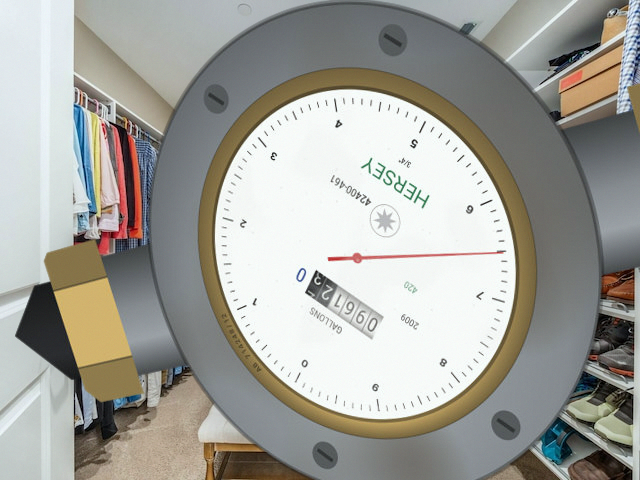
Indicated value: 961226.5 gal
